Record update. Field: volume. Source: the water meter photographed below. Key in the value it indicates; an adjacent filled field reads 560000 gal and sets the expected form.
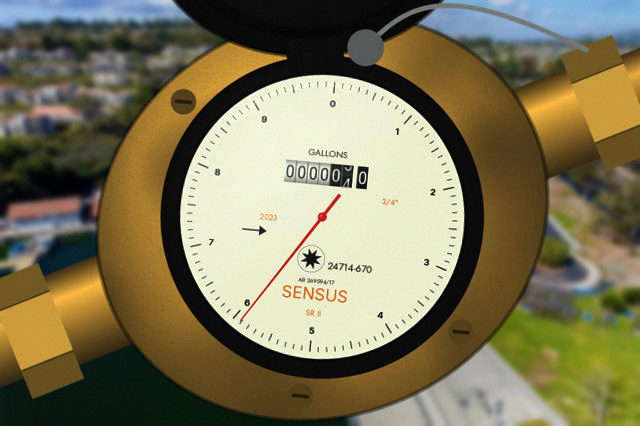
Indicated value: 35.9 gal
